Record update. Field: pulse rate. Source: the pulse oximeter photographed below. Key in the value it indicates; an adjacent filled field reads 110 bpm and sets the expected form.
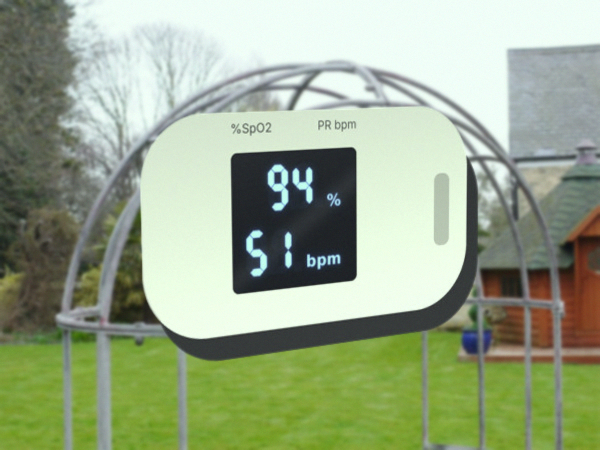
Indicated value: 51 bpm
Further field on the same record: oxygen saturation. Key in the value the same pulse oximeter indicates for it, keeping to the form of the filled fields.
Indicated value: 94 %
